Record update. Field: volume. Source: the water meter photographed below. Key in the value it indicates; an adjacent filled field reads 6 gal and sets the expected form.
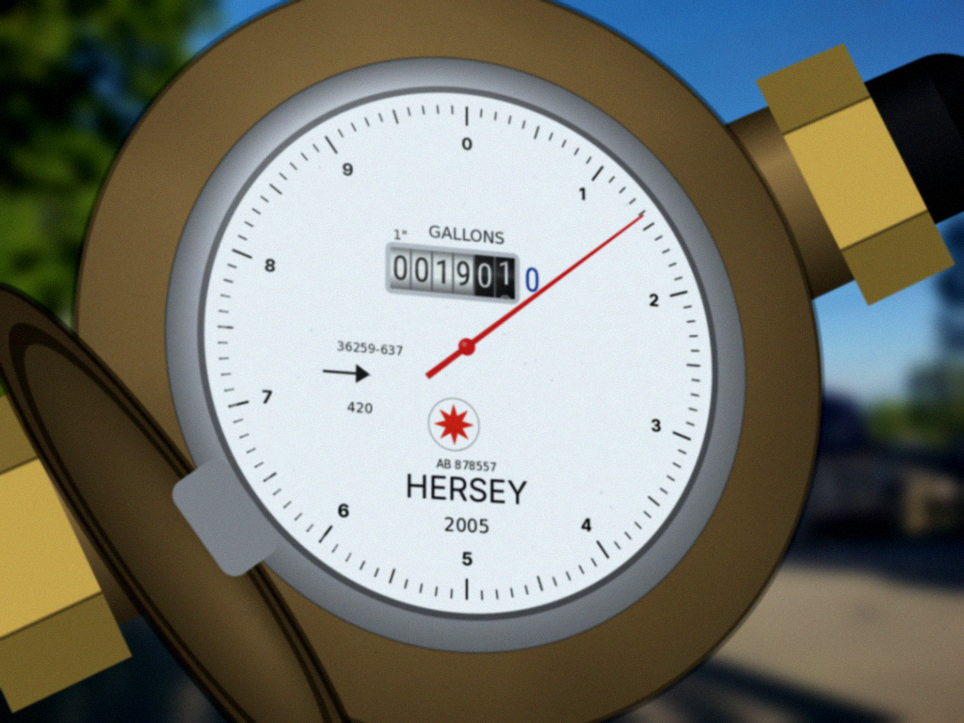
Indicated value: 19011.4 gal
